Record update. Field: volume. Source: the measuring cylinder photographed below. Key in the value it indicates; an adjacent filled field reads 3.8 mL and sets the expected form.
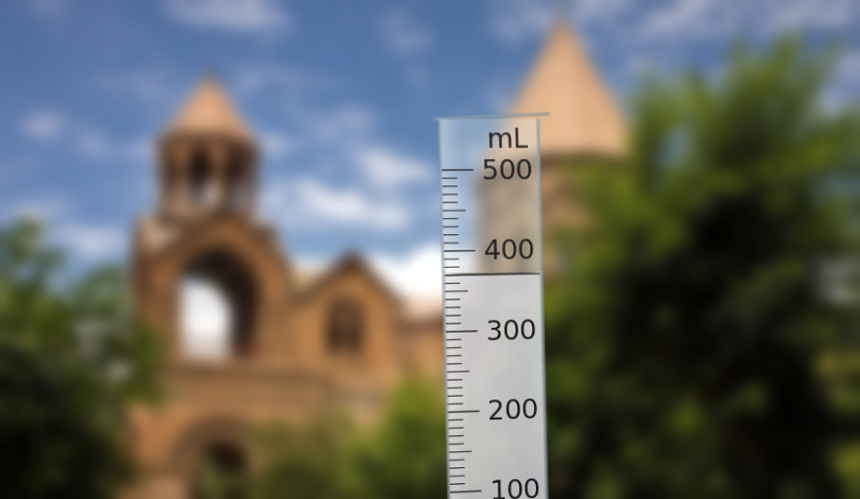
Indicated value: 370 mL
